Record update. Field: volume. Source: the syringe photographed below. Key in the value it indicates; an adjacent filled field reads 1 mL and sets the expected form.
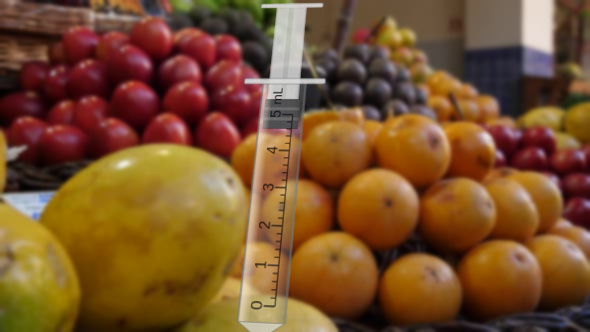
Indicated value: 4.6 mL
